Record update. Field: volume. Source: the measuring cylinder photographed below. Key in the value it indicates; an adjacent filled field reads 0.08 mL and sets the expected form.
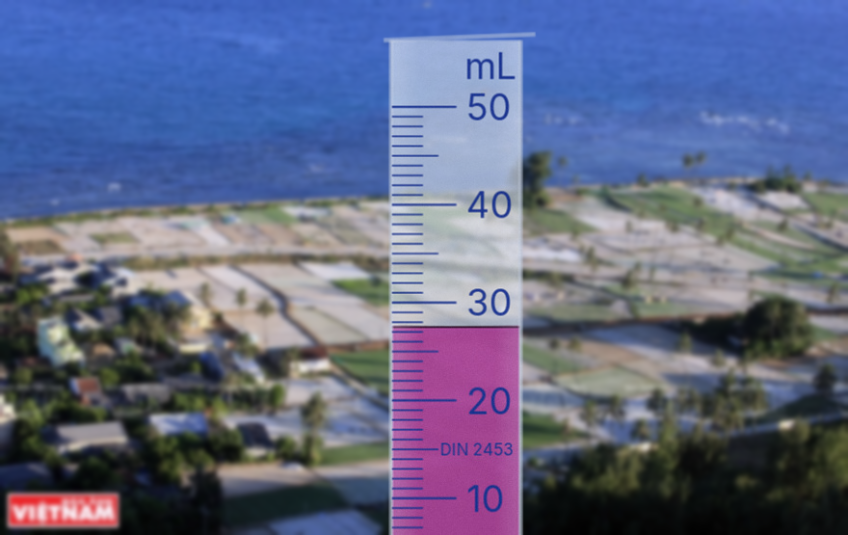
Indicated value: 27.5 mL
